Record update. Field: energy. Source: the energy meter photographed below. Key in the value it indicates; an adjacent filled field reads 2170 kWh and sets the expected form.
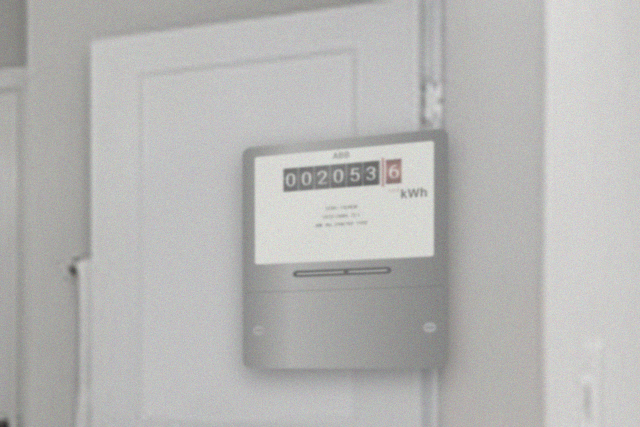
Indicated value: 2053.6 kWh
